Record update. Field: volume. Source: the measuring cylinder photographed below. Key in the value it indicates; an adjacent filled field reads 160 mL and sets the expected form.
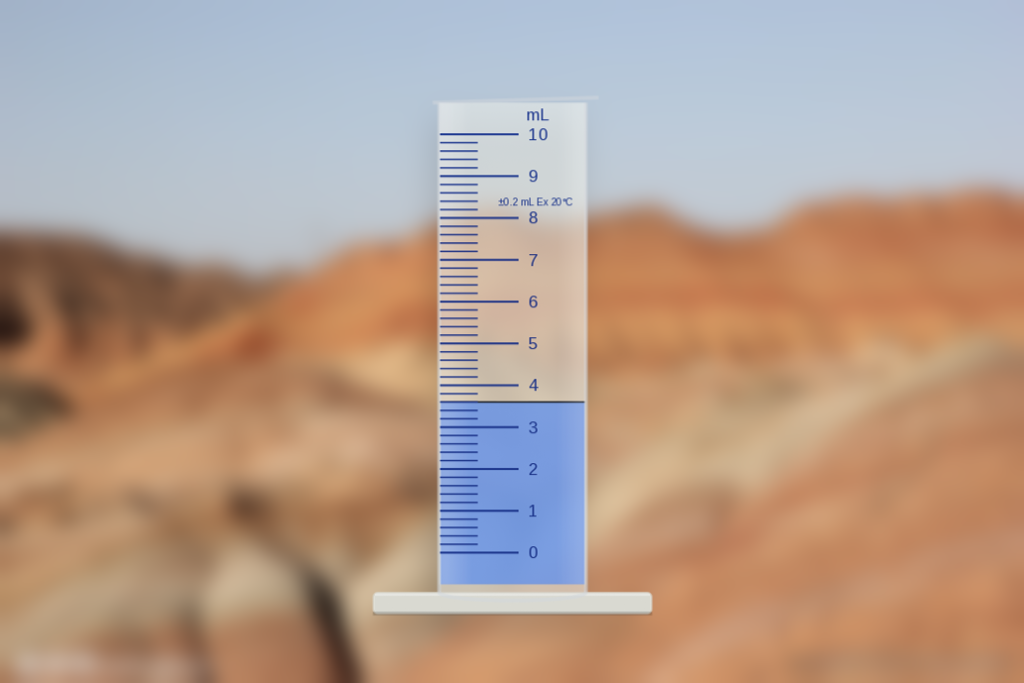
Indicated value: 3.6 mL
